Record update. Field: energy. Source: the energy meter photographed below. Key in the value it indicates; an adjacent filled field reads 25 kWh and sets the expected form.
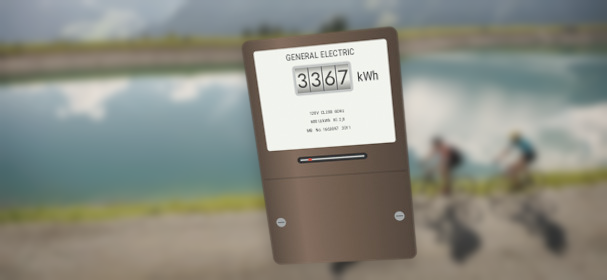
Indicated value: 3367 kWh
